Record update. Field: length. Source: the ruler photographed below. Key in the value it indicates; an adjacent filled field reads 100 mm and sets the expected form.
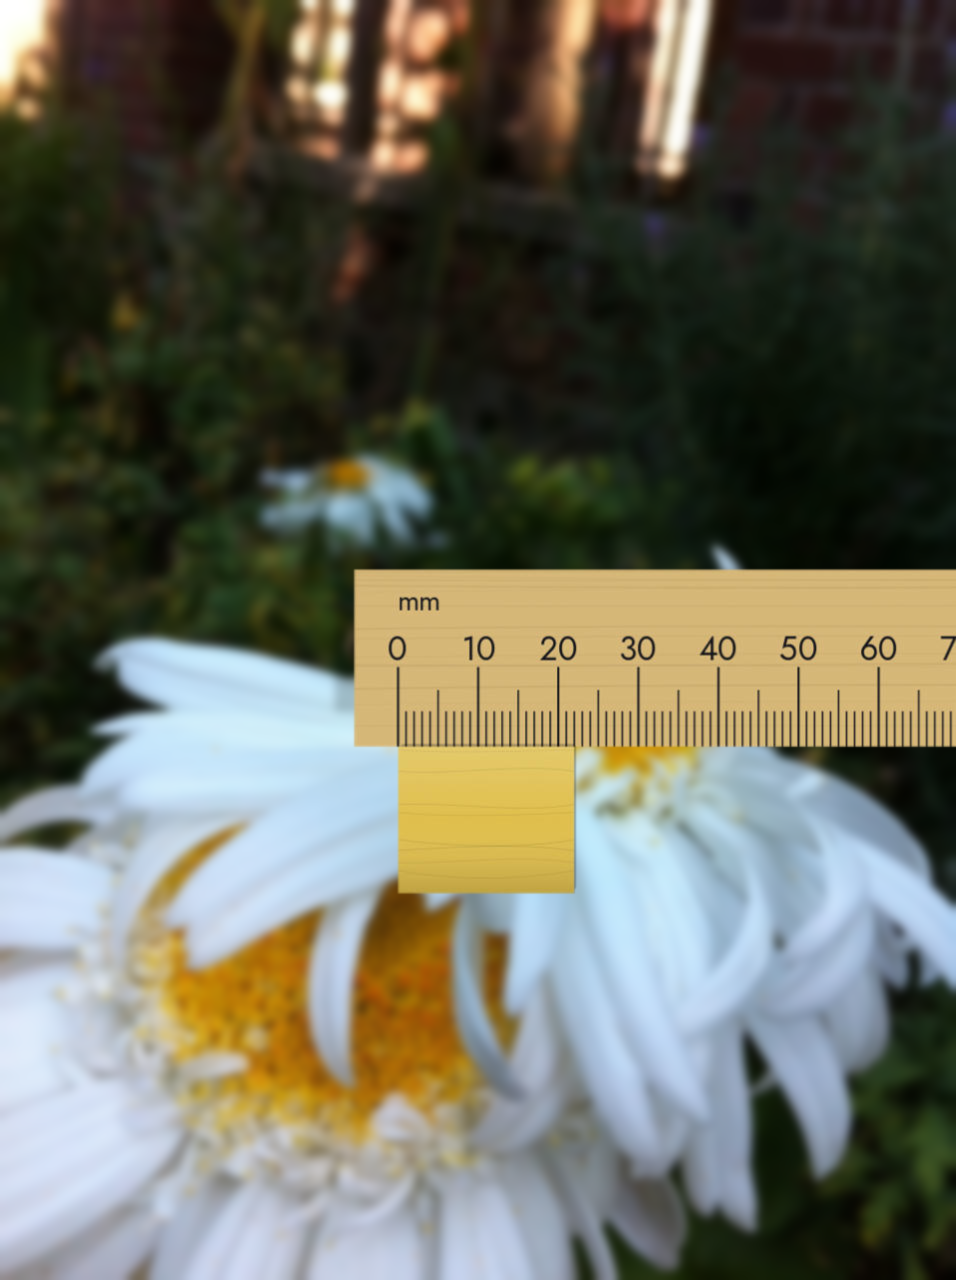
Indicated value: 22 mm
